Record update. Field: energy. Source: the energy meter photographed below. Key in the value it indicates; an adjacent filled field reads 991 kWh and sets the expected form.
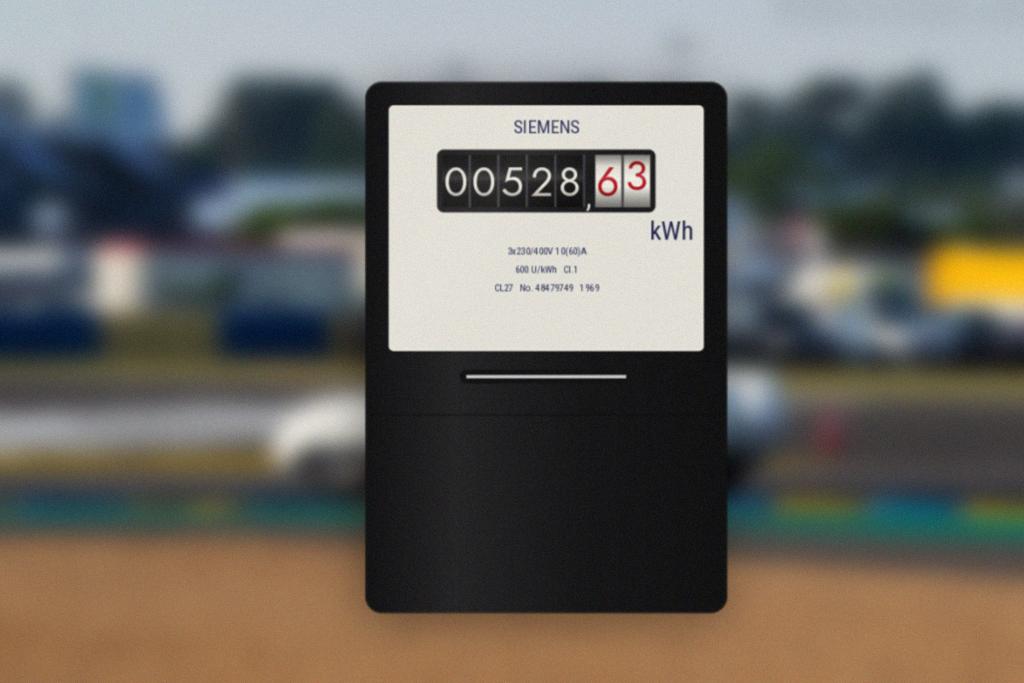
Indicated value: 528.63 kWh
